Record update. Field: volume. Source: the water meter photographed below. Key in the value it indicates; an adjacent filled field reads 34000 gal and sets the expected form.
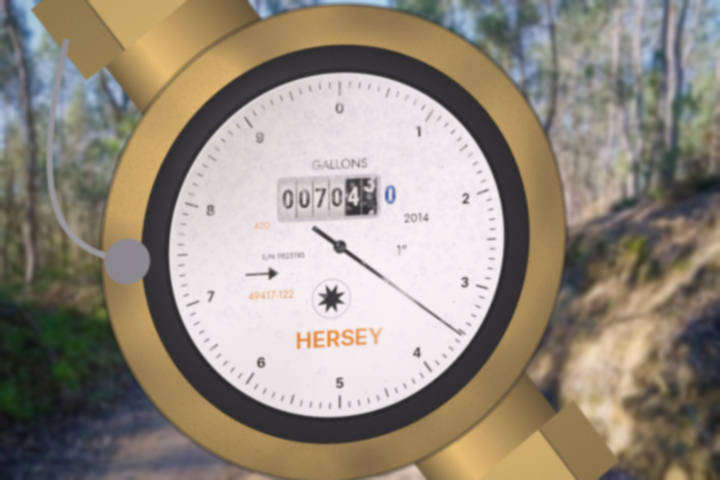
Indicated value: 70433.5 gal
